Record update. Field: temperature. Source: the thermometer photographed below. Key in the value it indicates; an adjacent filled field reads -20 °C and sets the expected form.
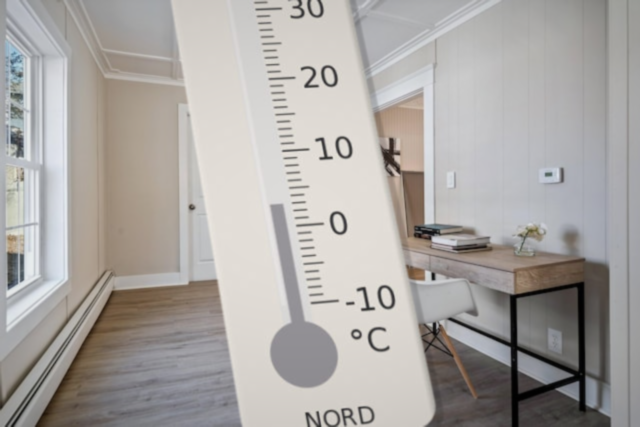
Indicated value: 3 °C
